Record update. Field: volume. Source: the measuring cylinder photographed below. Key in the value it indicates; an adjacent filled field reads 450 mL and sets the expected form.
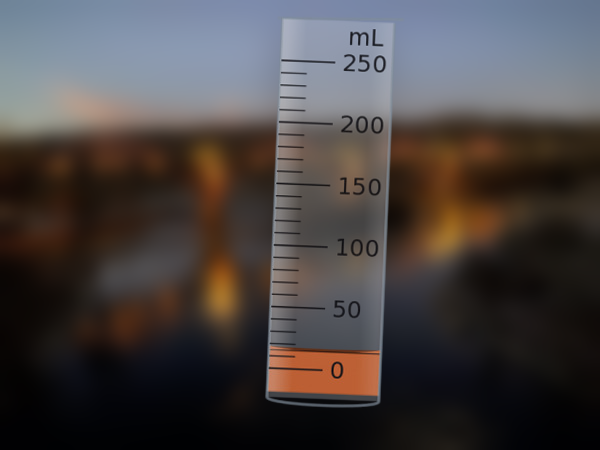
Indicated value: 15 mL
